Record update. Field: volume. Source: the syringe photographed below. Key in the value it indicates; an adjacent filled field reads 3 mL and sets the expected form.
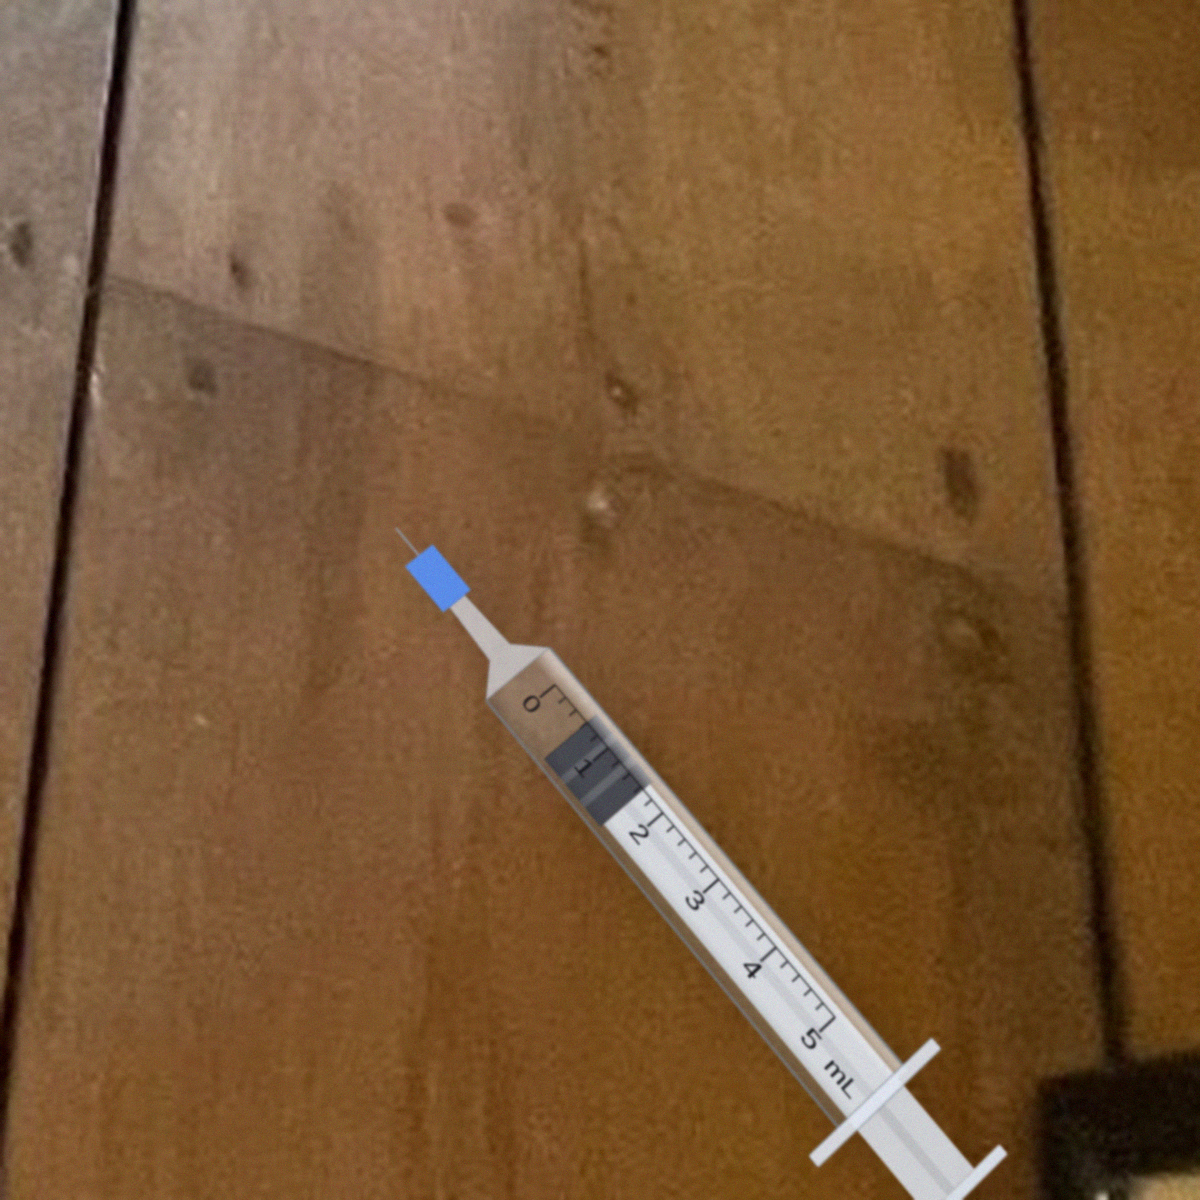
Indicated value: 0.6 mL
